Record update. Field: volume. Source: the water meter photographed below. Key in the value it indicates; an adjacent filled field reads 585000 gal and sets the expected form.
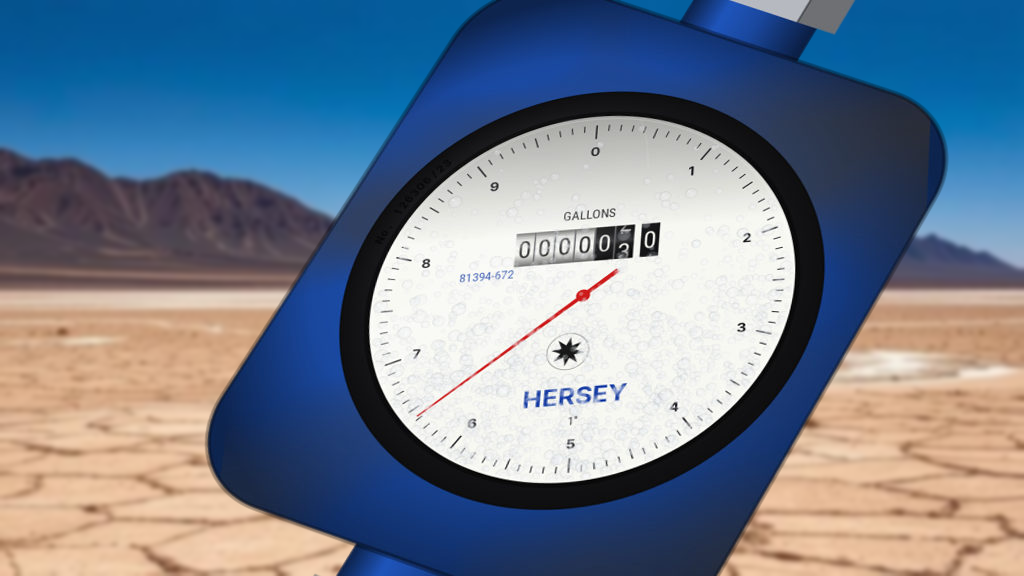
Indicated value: 26.4 gal
